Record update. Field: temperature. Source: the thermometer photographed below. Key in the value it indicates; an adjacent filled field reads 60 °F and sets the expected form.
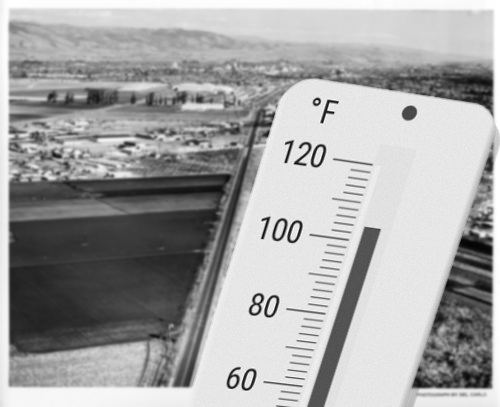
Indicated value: 104 °F
